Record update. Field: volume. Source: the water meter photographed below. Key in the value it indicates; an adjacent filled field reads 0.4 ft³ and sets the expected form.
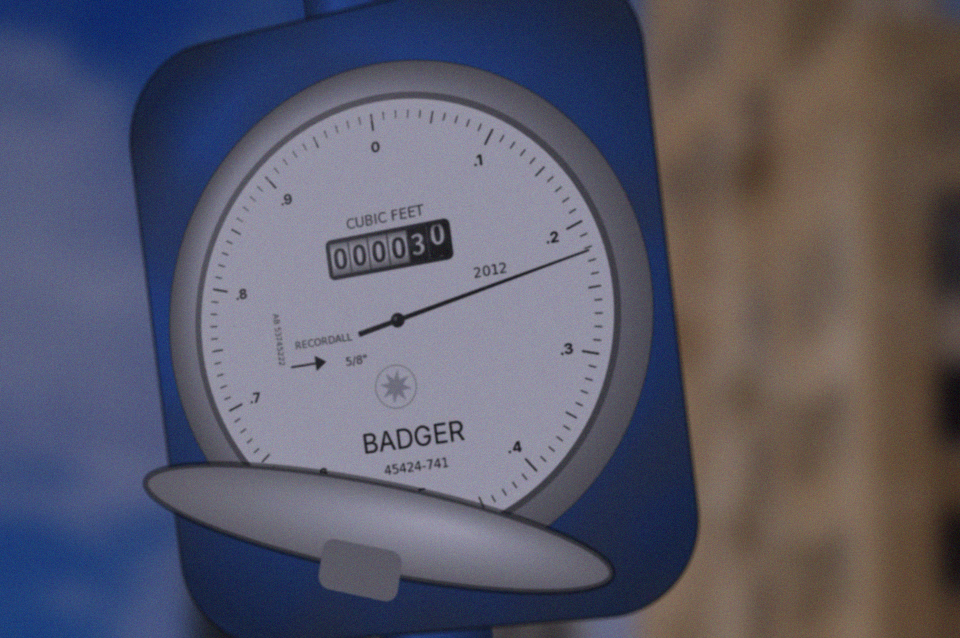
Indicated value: 30.22 ft³
